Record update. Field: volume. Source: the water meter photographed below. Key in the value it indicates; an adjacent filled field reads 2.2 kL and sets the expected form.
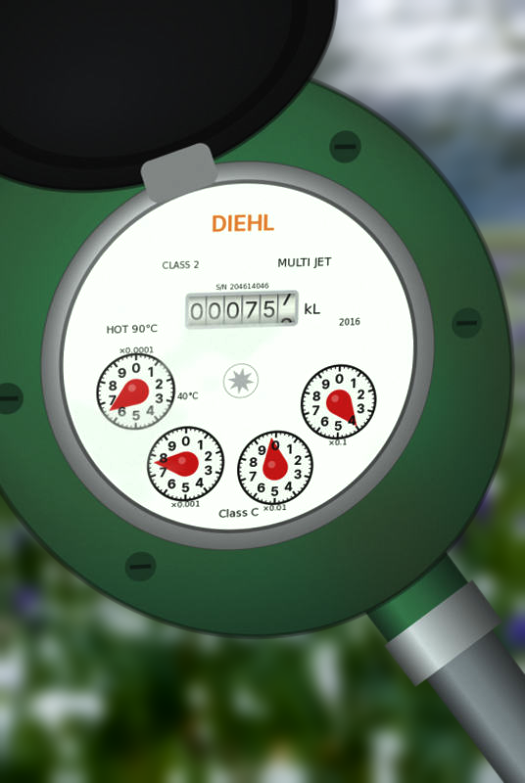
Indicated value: 757.3976 kL
